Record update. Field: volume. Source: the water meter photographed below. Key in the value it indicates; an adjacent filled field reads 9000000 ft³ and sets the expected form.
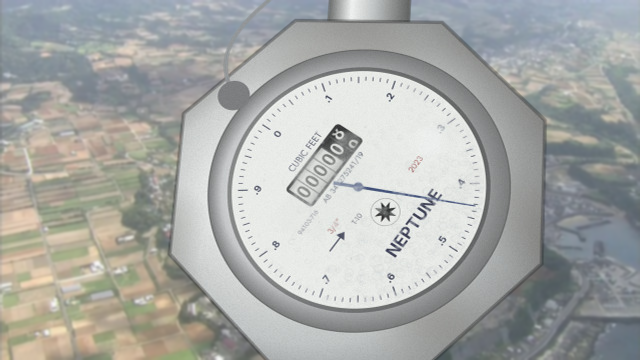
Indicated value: 8.43 ft³
